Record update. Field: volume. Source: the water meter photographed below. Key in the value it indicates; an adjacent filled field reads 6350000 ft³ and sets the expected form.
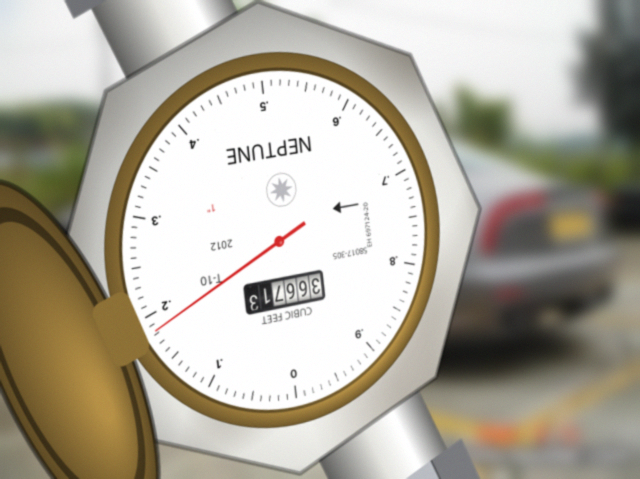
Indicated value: 366713.18 ft³
